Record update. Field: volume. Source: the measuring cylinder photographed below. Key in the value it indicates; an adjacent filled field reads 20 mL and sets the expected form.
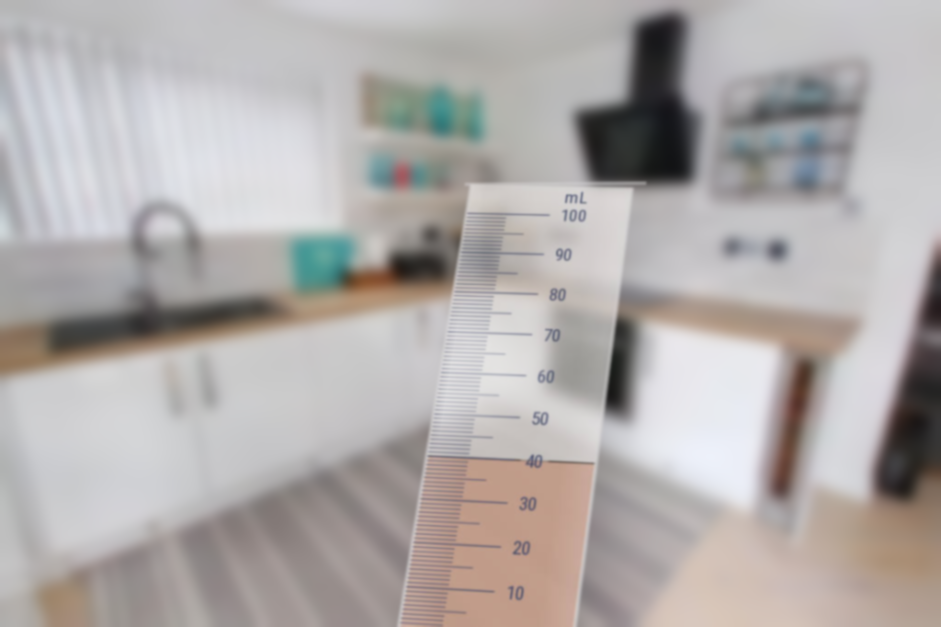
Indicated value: 40 mL
